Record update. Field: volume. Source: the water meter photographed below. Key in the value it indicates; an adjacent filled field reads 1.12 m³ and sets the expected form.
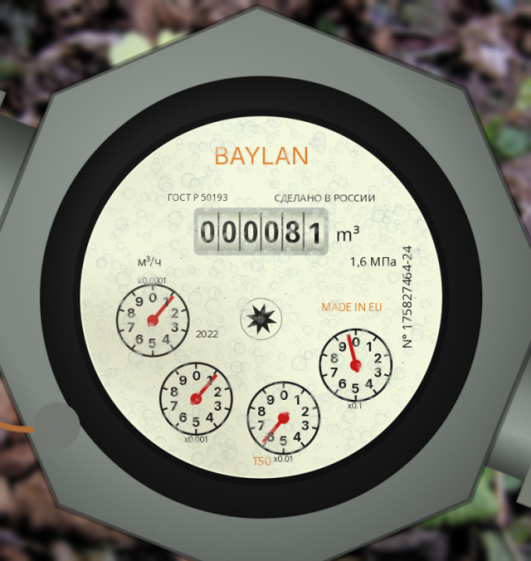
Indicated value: 80.9611 m³
